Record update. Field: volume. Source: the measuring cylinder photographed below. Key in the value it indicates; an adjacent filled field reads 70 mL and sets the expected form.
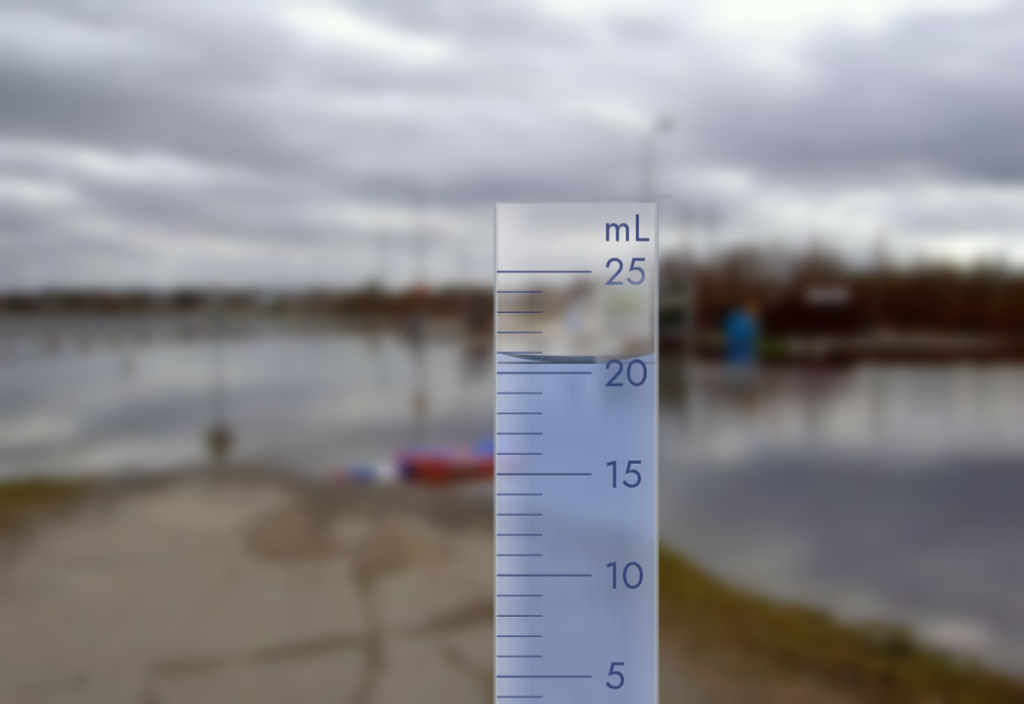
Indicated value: 20.5 mL
